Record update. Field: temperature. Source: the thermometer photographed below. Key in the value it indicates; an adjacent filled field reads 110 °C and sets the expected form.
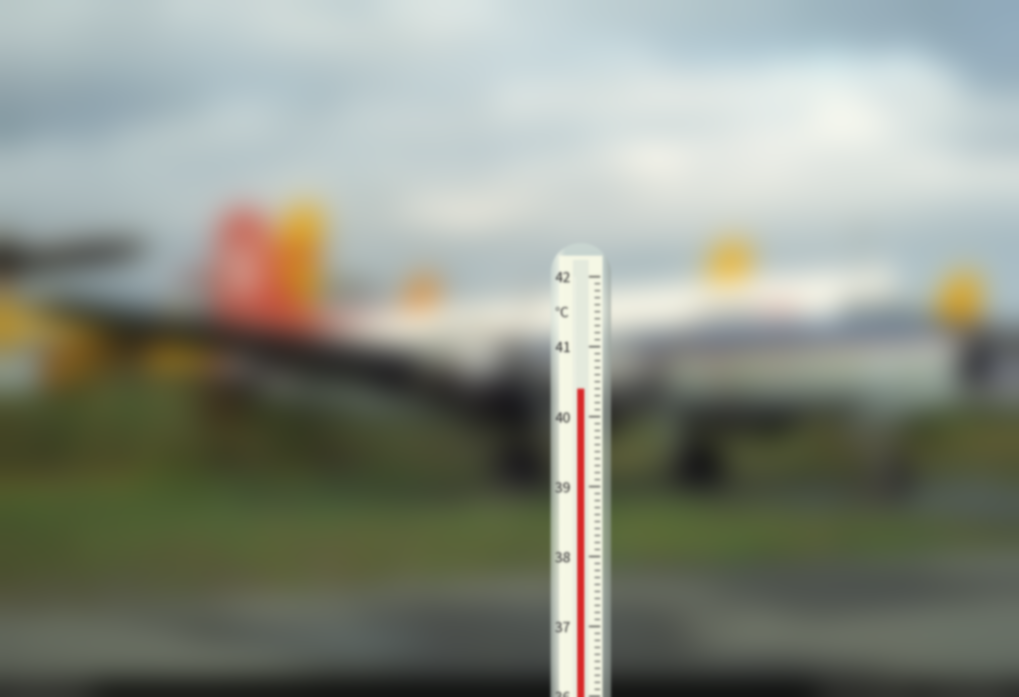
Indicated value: 40.4 °C
